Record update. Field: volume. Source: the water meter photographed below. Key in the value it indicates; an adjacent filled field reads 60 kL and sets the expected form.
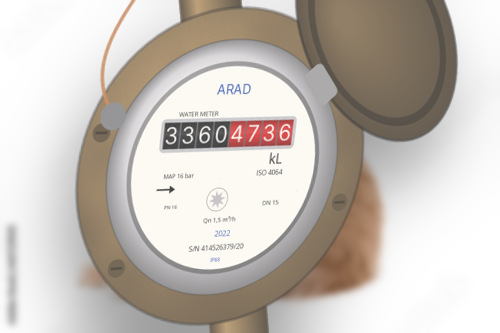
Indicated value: 3360.4736 kL
